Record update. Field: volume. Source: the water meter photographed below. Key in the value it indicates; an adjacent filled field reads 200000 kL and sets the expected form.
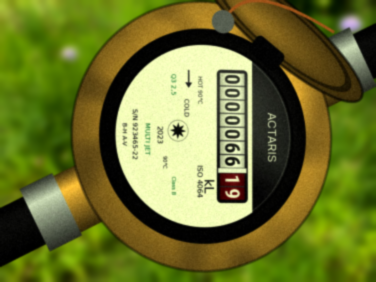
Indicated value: 66.19 kL
